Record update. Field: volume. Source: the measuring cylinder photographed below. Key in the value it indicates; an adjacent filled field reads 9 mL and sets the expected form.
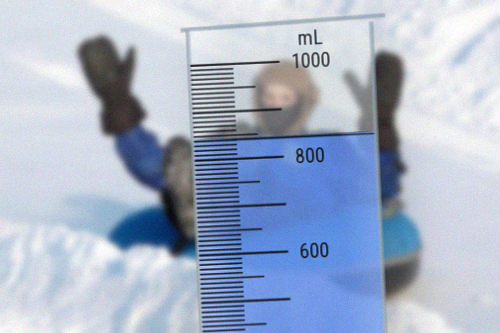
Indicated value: 840 mL
